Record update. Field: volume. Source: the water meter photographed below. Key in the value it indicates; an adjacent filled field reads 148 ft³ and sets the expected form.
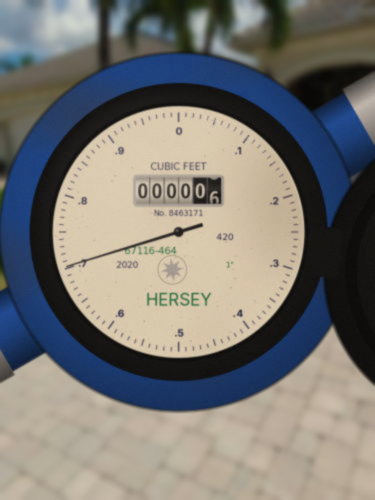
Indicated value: 5.70 ft³
